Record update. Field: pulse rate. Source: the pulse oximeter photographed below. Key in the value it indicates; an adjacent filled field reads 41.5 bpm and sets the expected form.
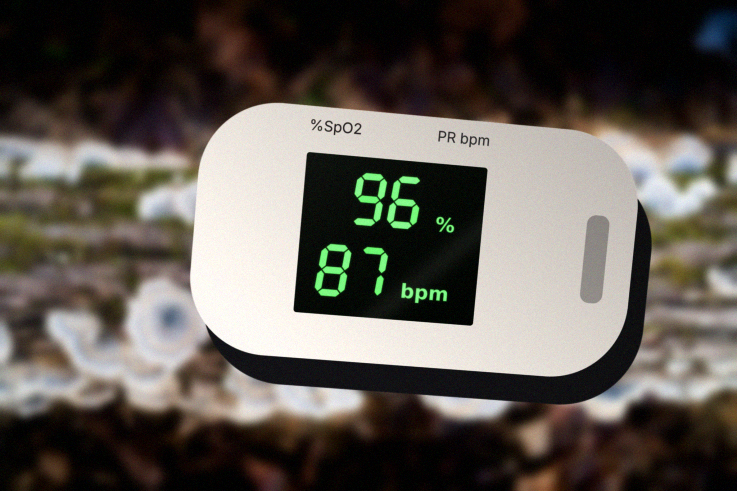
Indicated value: 87 bpm
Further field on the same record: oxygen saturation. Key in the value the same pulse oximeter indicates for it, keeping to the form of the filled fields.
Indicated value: 96 %
